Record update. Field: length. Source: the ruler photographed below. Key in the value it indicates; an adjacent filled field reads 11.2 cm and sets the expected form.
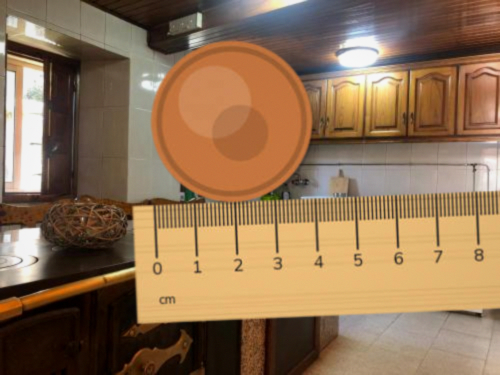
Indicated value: 4 cm
